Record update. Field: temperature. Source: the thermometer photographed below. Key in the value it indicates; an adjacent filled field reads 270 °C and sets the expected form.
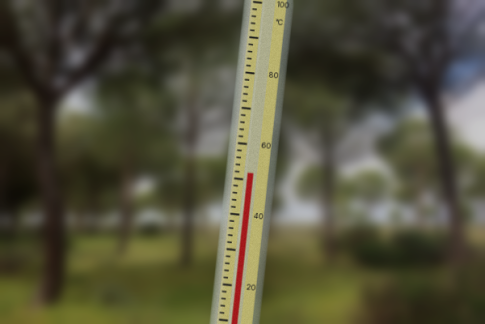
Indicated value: 52 °C
